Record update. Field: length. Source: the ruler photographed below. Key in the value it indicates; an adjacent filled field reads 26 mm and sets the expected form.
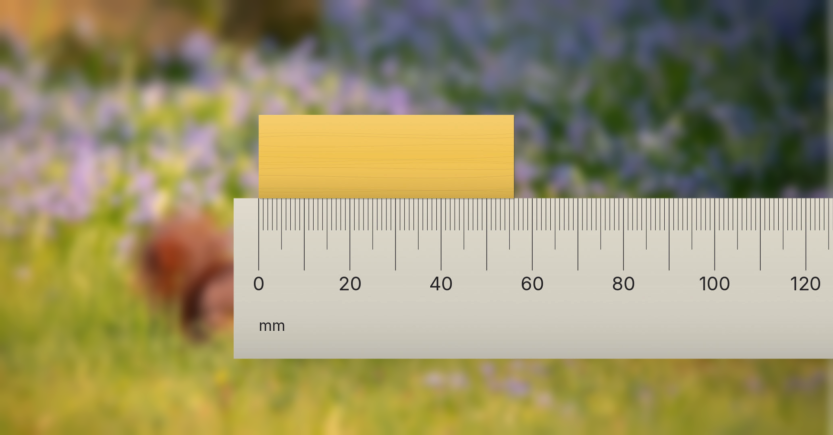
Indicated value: 56 mm
